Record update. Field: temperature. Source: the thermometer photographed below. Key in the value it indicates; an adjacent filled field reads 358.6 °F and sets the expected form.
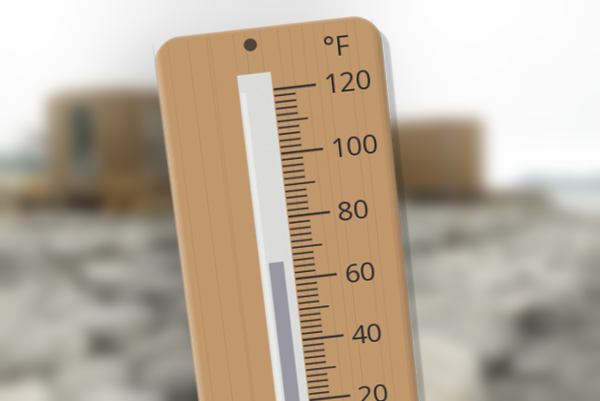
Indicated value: 66 °F
